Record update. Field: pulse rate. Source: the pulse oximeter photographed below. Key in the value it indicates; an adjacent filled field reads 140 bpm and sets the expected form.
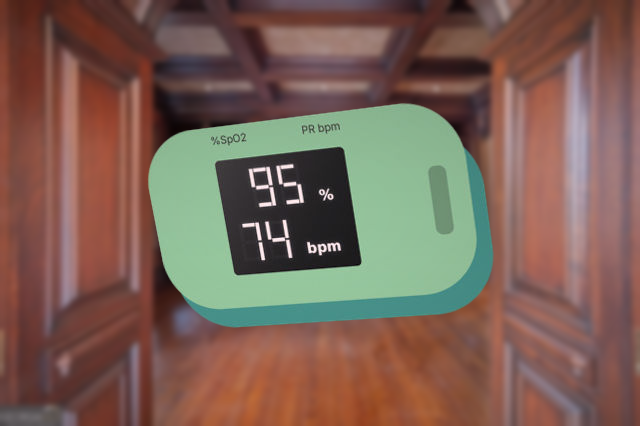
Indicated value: 74 bpm
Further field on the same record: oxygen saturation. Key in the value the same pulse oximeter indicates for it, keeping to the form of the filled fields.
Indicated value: 95 %
